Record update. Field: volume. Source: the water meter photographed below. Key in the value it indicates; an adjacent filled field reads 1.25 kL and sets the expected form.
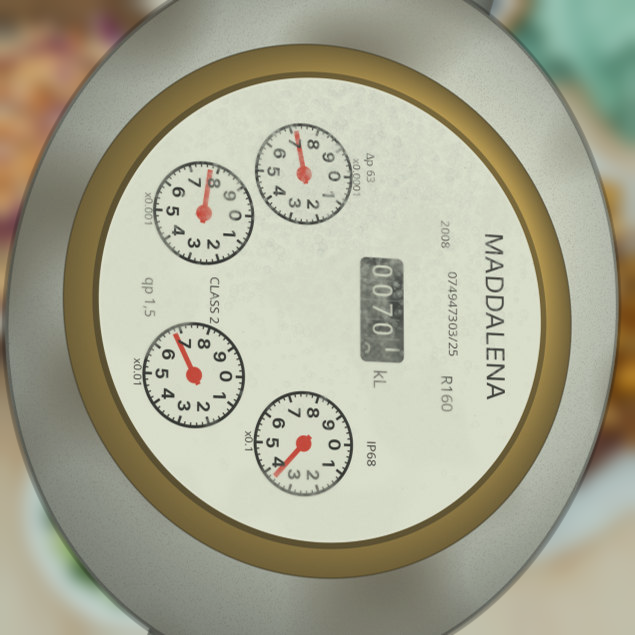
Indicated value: 701.3677 kL
